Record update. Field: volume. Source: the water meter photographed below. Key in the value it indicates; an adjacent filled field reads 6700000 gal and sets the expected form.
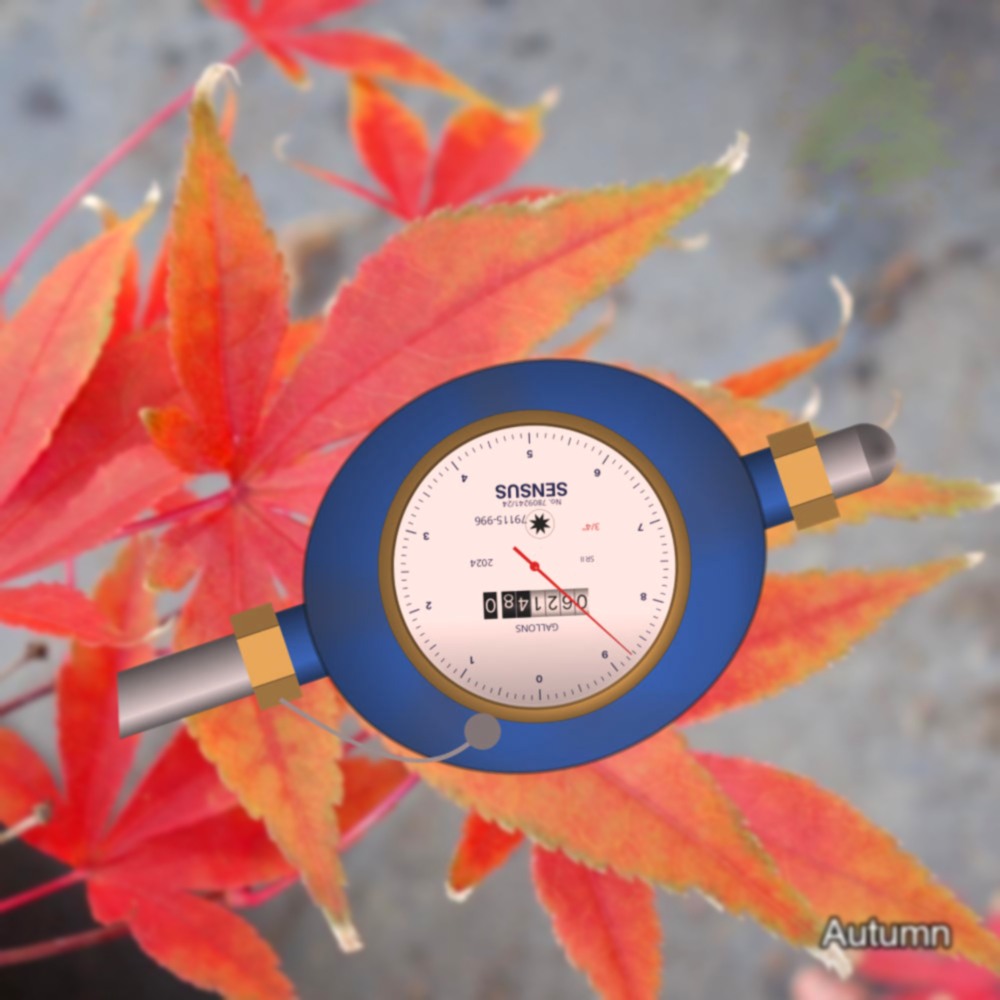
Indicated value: 621478.7 gal
